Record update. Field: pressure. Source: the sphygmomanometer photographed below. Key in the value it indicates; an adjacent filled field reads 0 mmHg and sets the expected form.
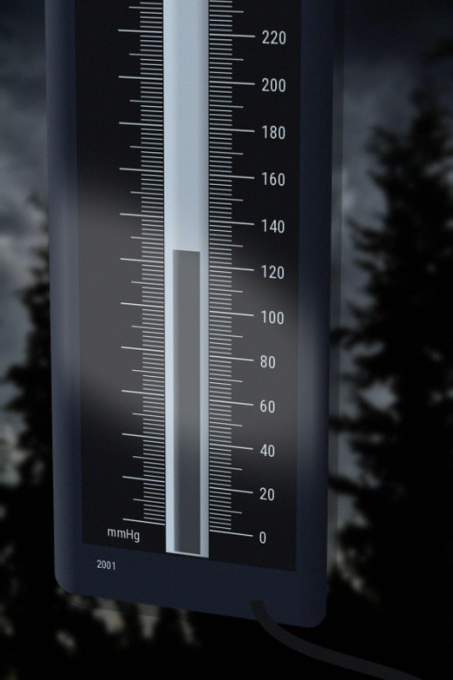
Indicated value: 126 mmHg
